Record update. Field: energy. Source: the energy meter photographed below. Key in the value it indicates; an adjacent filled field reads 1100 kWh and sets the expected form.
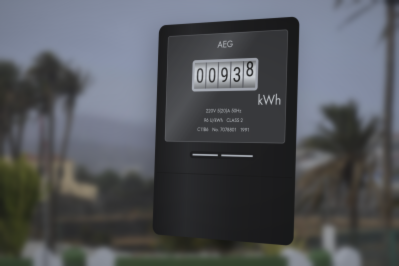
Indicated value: 938 kWh
